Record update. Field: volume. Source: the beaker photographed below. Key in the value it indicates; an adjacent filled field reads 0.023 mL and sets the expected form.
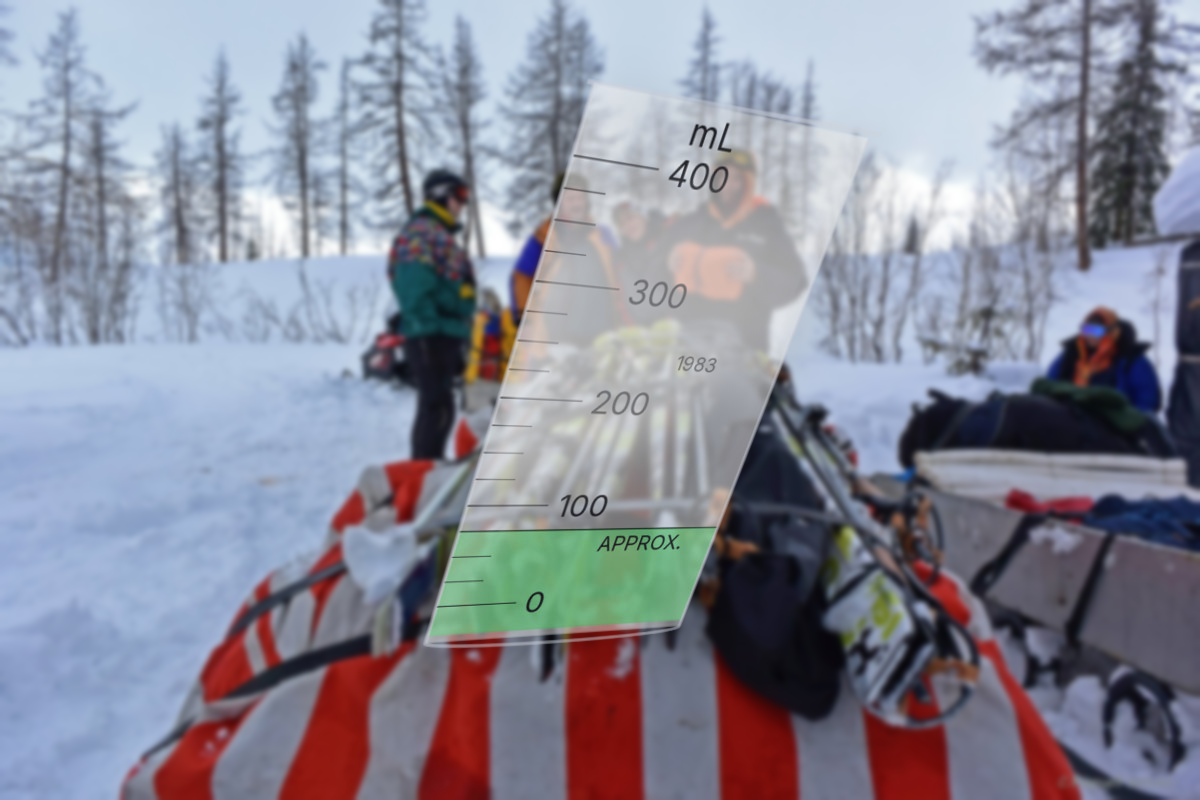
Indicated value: 75 mL
